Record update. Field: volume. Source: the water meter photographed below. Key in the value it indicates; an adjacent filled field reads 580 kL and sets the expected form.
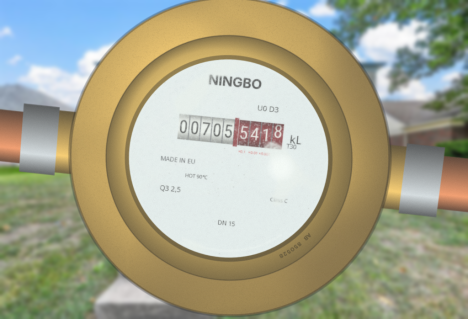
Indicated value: 705.5418 kL
